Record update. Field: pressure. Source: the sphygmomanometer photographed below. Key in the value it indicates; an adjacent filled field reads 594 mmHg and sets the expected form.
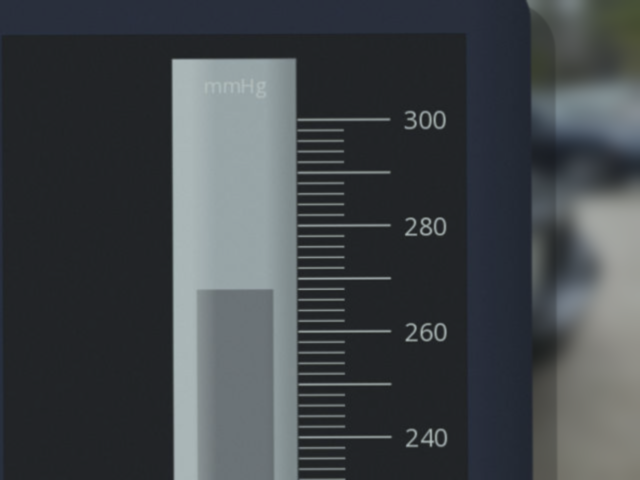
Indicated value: 268 mmHg
